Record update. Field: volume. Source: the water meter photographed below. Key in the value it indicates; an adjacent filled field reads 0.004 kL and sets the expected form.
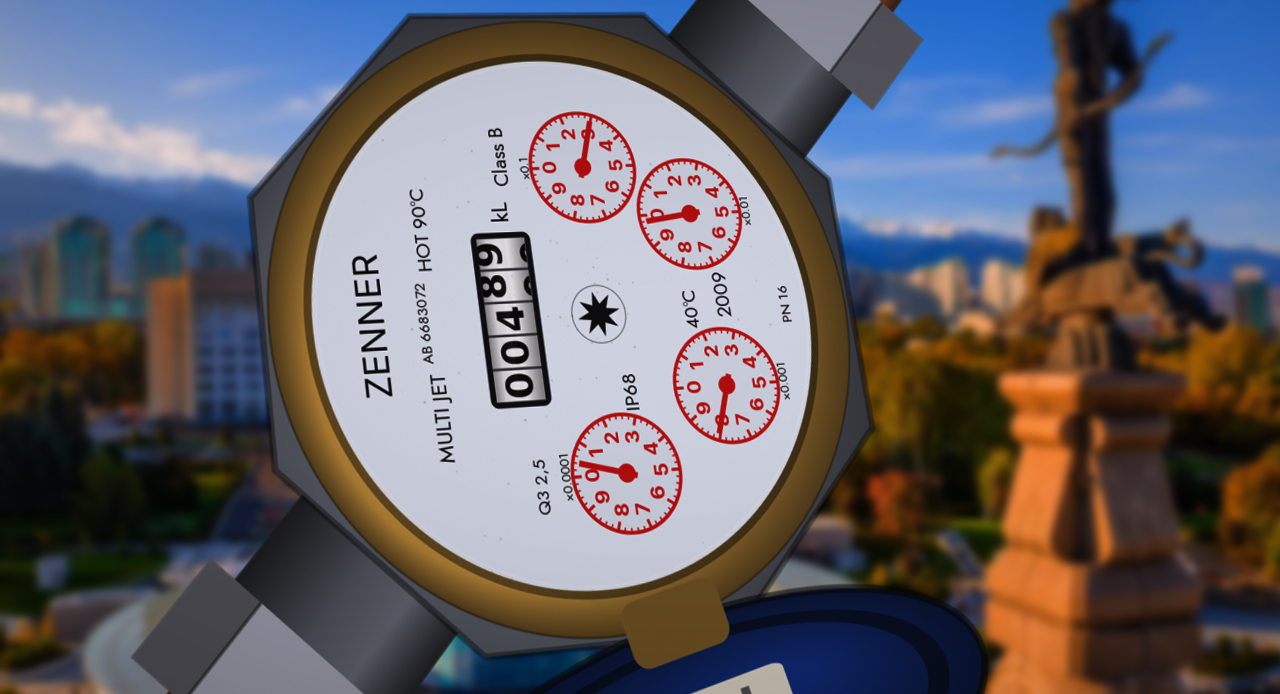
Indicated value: 489.2980 kL
